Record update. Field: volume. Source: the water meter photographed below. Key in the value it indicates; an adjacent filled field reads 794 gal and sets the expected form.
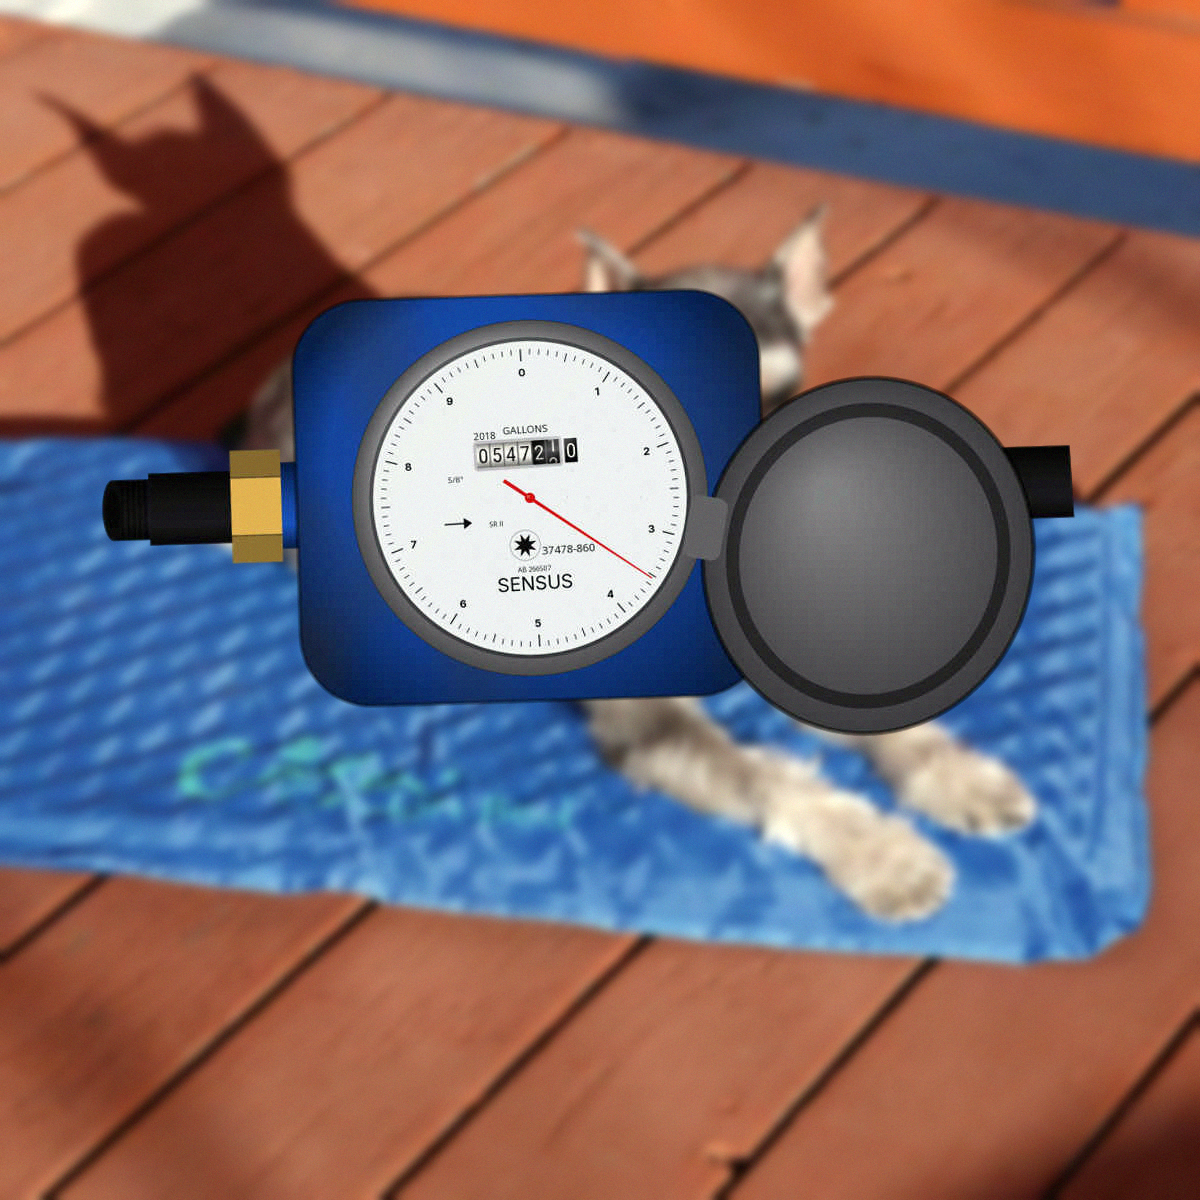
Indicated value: 547213.5 gal
